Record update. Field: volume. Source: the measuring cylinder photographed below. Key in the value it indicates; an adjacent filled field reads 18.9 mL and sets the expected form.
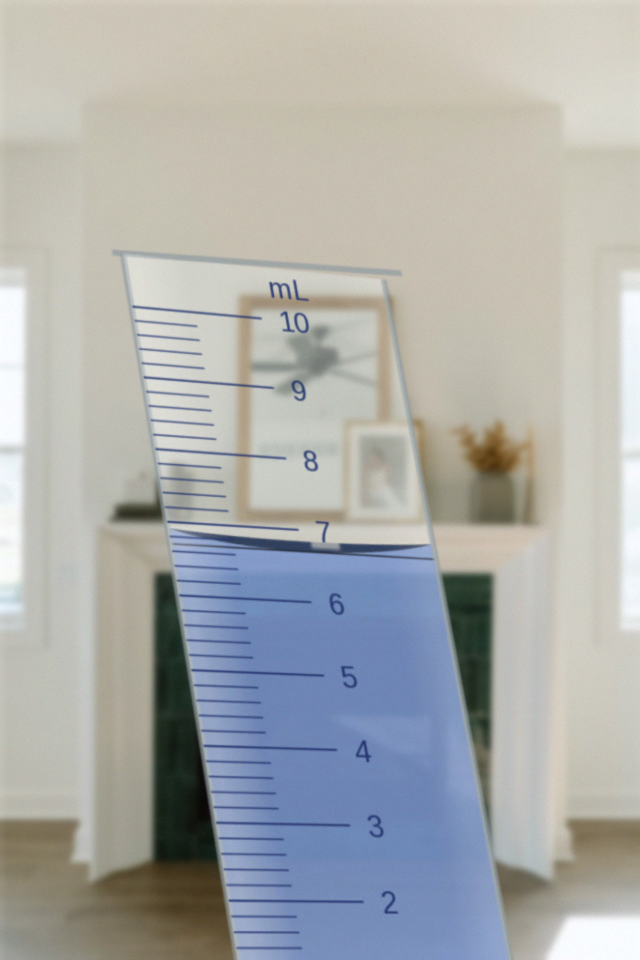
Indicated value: 6.7 mL
